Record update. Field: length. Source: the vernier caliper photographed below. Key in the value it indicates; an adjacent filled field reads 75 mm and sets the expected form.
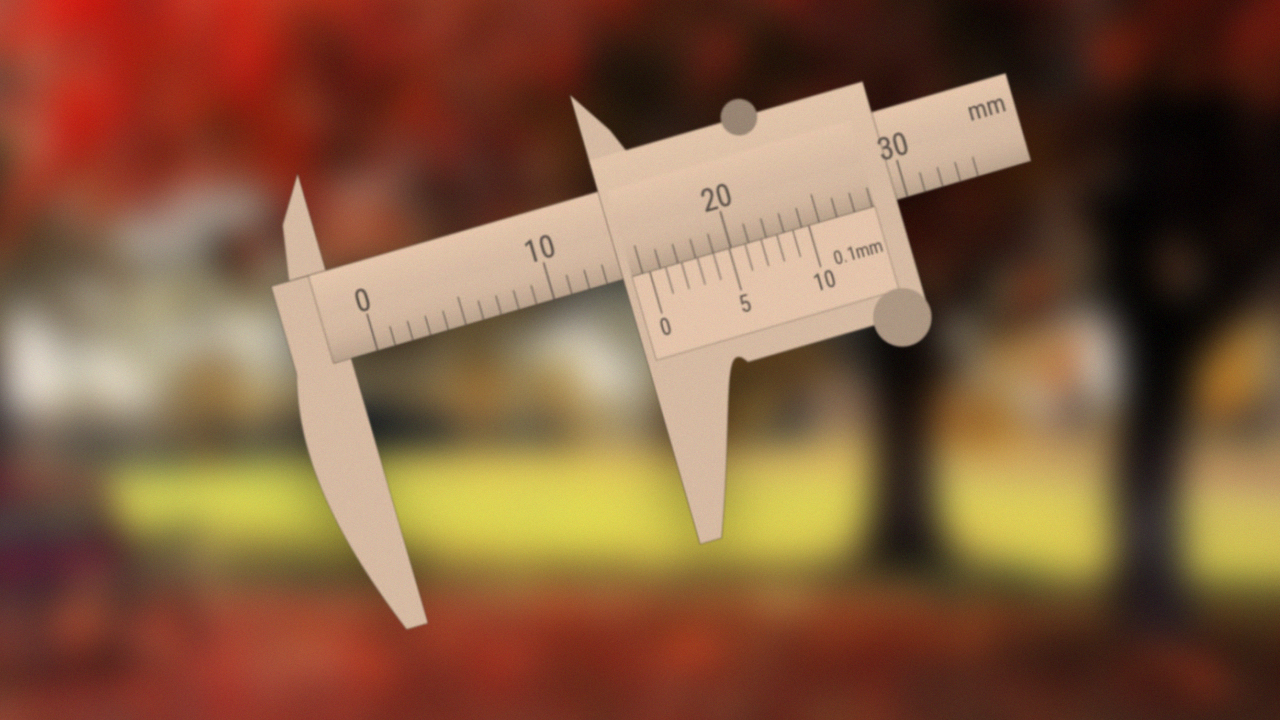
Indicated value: 15.4 mm
